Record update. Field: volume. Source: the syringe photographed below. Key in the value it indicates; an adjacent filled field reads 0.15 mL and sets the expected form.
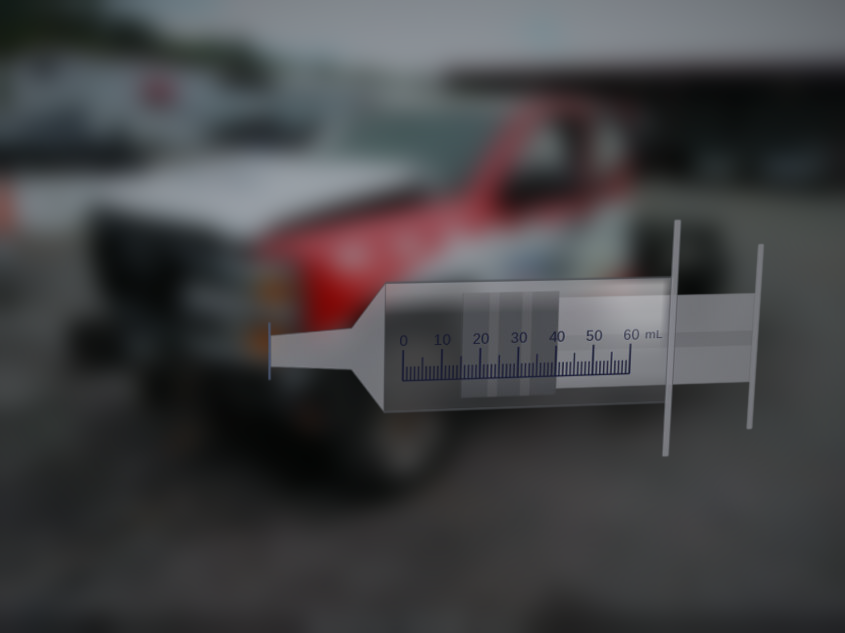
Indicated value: 15 mL
